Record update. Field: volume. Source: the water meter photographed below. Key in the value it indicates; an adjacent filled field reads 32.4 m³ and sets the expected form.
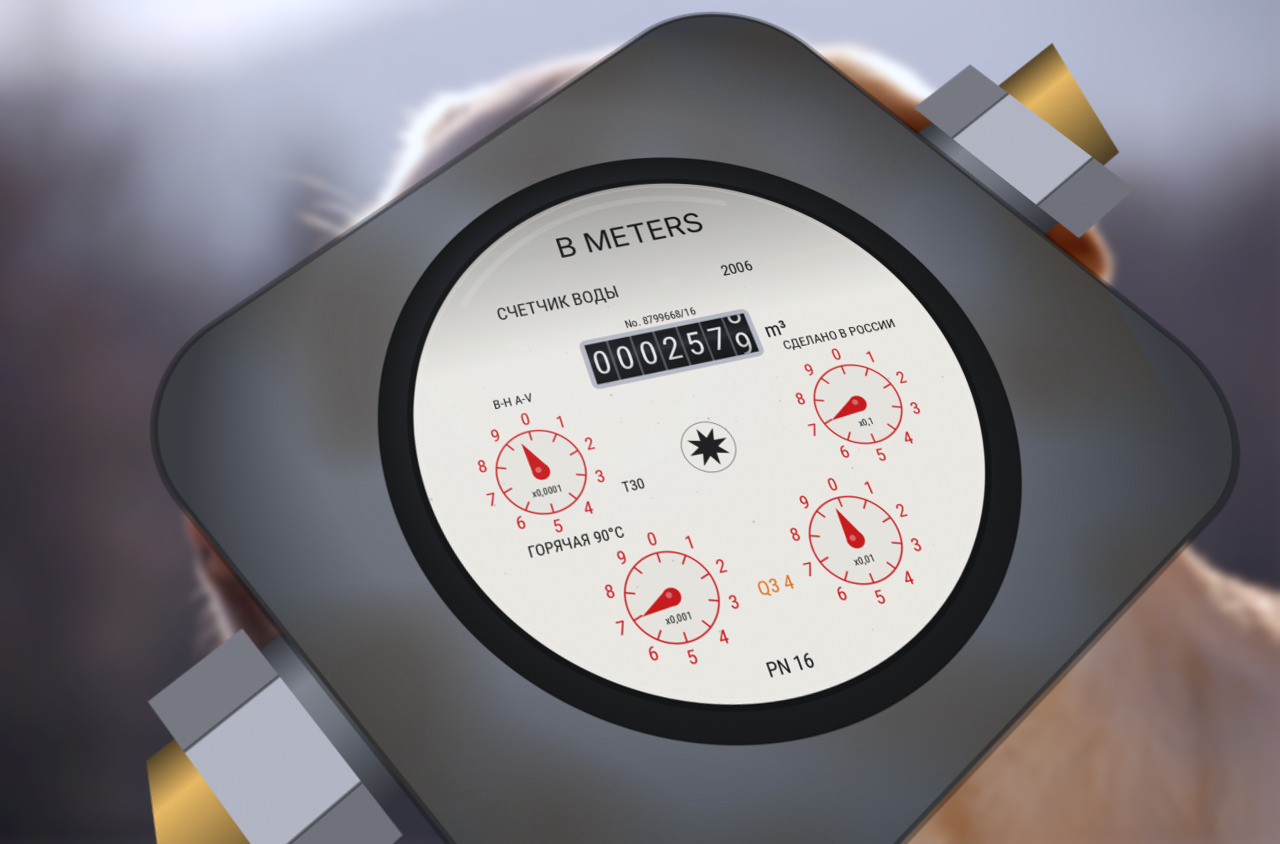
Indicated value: 2578.6969 m³
